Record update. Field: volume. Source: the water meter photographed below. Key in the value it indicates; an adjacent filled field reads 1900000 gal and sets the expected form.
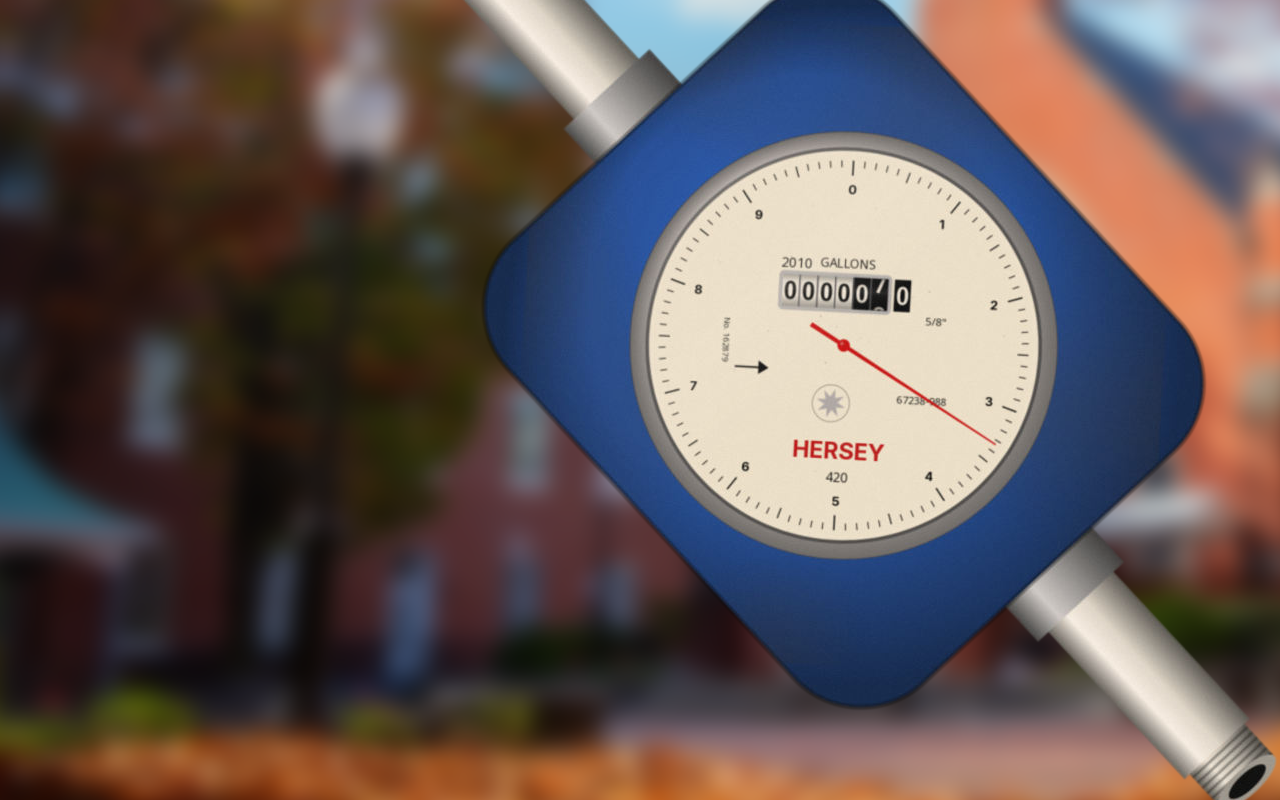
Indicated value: 73.3 gal
